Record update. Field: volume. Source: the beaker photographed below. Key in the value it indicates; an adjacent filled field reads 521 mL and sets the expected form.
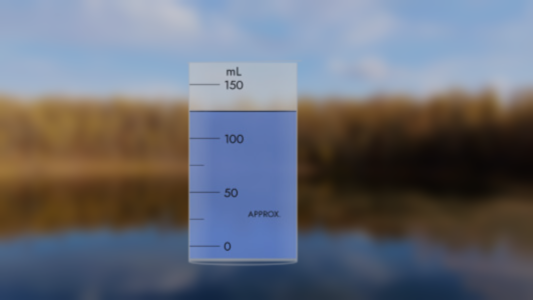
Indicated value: 125 mL
